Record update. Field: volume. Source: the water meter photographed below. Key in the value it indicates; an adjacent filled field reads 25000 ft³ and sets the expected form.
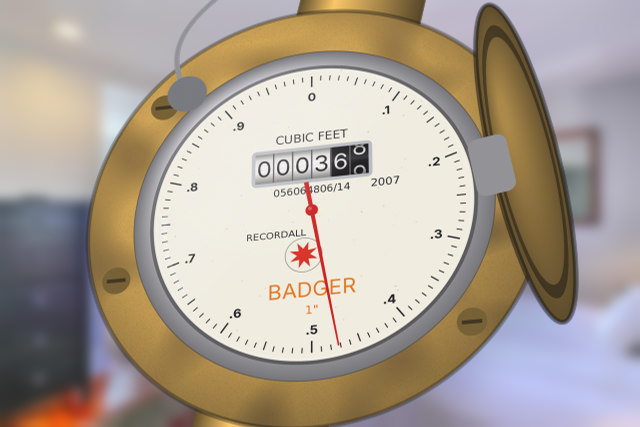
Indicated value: 368.47 ft³
